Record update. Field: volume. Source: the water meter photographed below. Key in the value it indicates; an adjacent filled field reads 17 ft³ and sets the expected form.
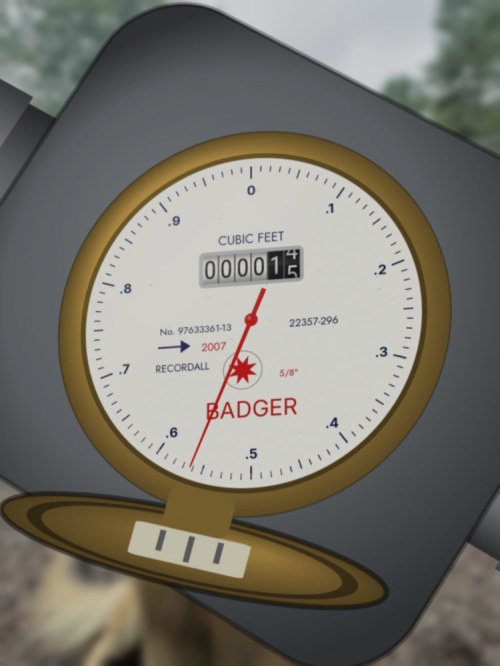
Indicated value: 14.56 ft³
